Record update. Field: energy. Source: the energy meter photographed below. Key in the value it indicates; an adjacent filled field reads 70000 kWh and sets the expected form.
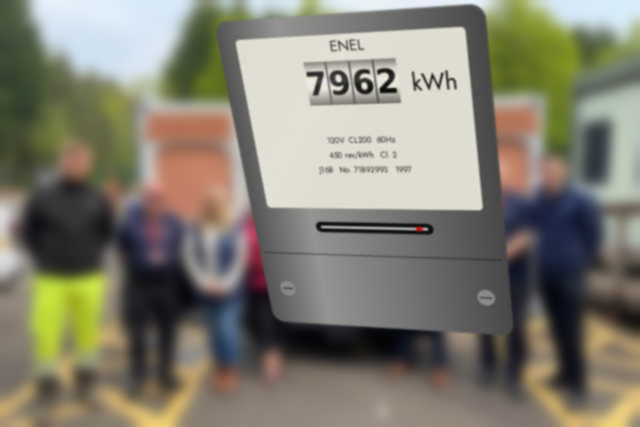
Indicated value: 7962 kWh
